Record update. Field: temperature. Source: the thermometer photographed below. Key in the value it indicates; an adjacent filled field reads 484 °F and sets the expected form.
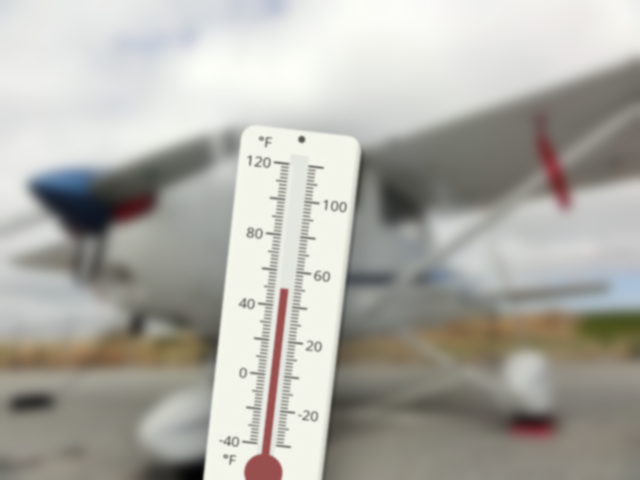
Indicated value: 50 °F
